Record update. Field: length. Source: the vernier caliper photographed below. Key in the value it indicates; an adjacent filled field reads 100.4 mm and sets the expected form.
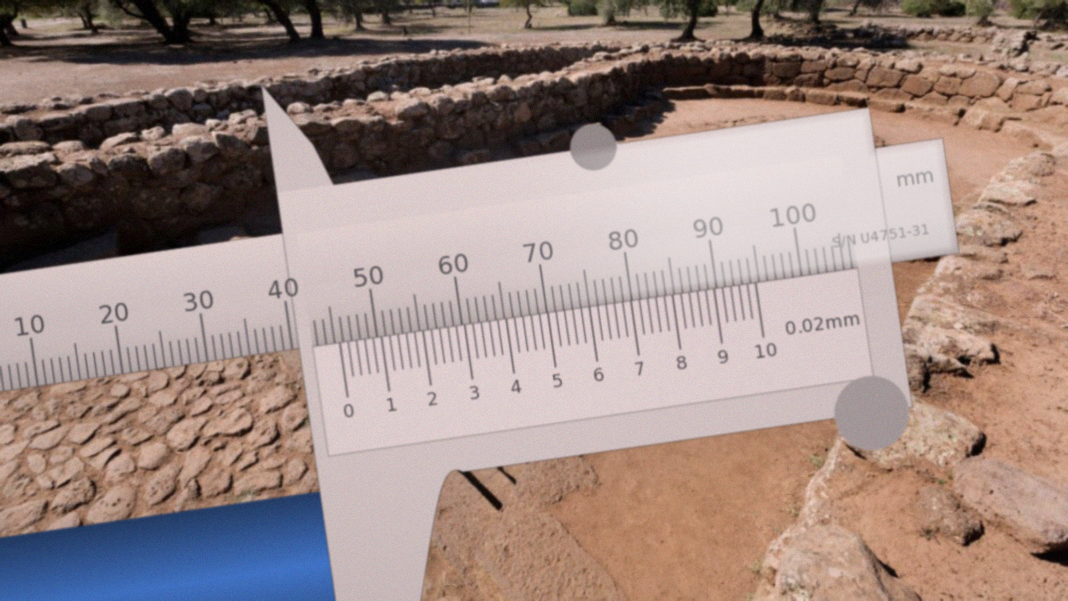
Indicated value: 45.6 mm
